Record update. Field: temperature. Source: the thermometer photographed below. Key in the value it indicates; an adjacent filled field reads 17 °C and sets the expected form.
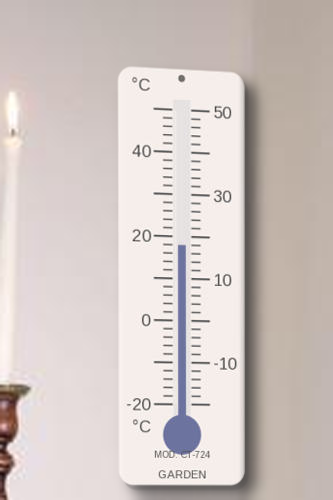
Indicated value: 18 °C
